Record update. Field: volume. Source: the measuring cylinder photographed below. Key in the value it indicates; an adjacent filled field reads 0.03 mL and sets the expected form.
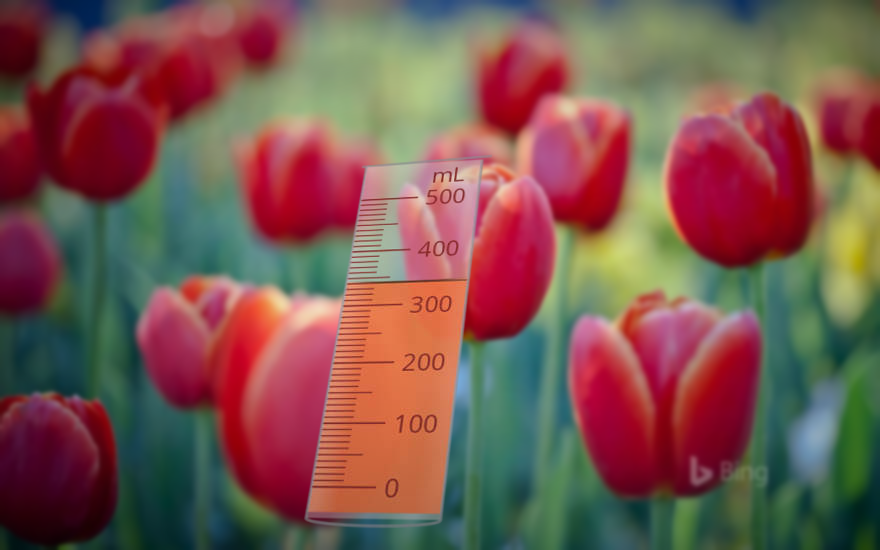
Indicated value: 340 mL
